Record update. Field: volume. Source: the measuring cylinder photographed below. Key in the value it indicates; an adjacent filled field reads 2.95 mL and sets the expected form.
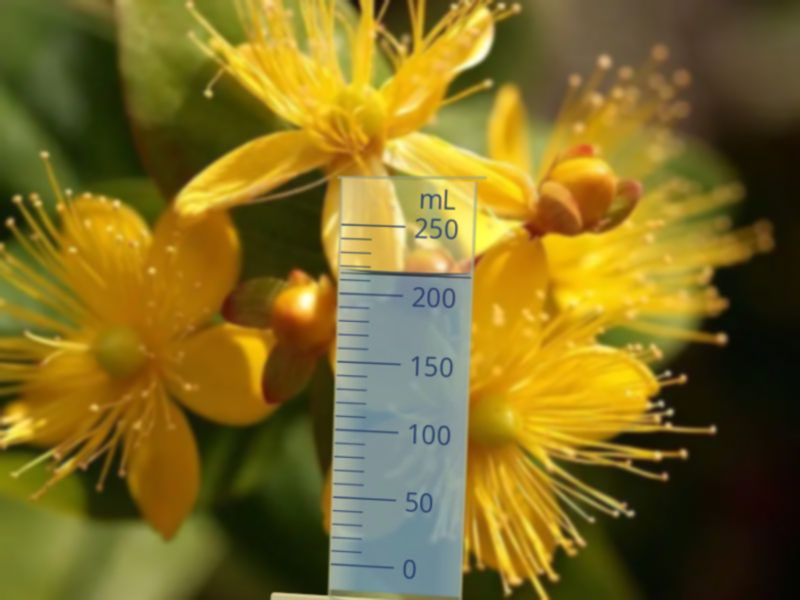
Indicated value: 215 mL
